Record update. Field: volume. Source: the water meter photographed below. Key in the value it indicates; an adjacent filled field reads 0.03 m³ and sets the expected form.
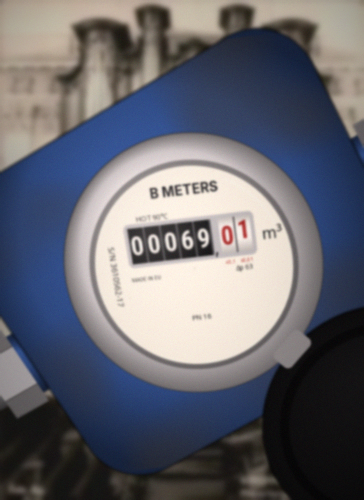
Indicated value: 69.01 m³
